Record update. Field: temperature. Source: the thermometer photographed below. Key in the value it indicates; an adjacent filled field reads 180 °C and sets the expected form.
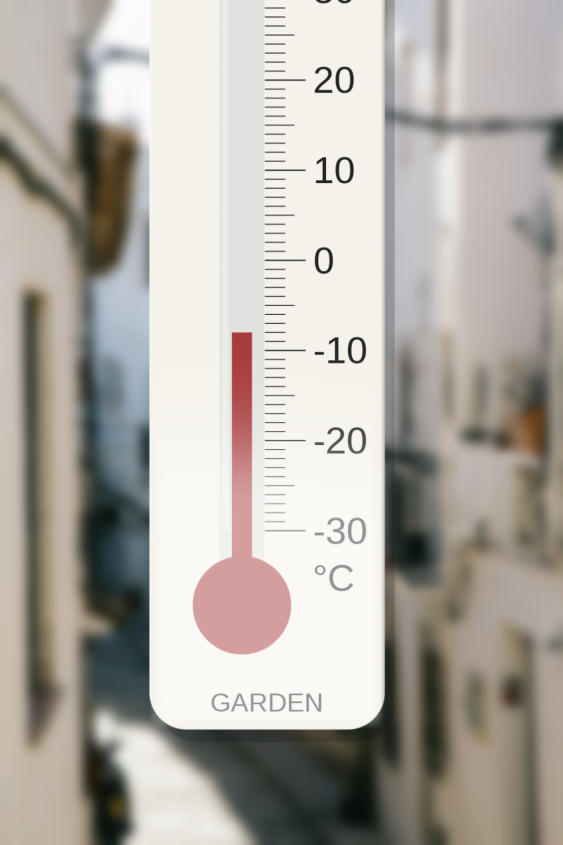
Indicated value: -8 °C
